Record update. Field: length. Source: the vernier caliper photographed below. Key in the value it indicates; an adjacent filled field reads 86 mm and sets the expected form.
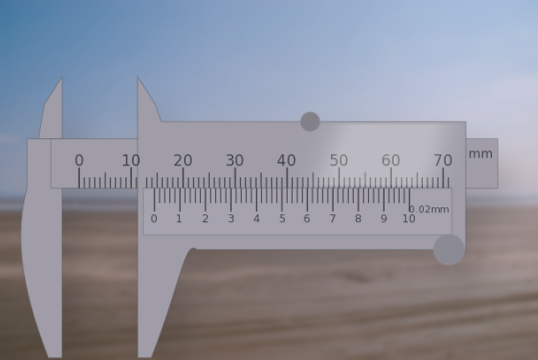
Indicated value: 14.5 mm
